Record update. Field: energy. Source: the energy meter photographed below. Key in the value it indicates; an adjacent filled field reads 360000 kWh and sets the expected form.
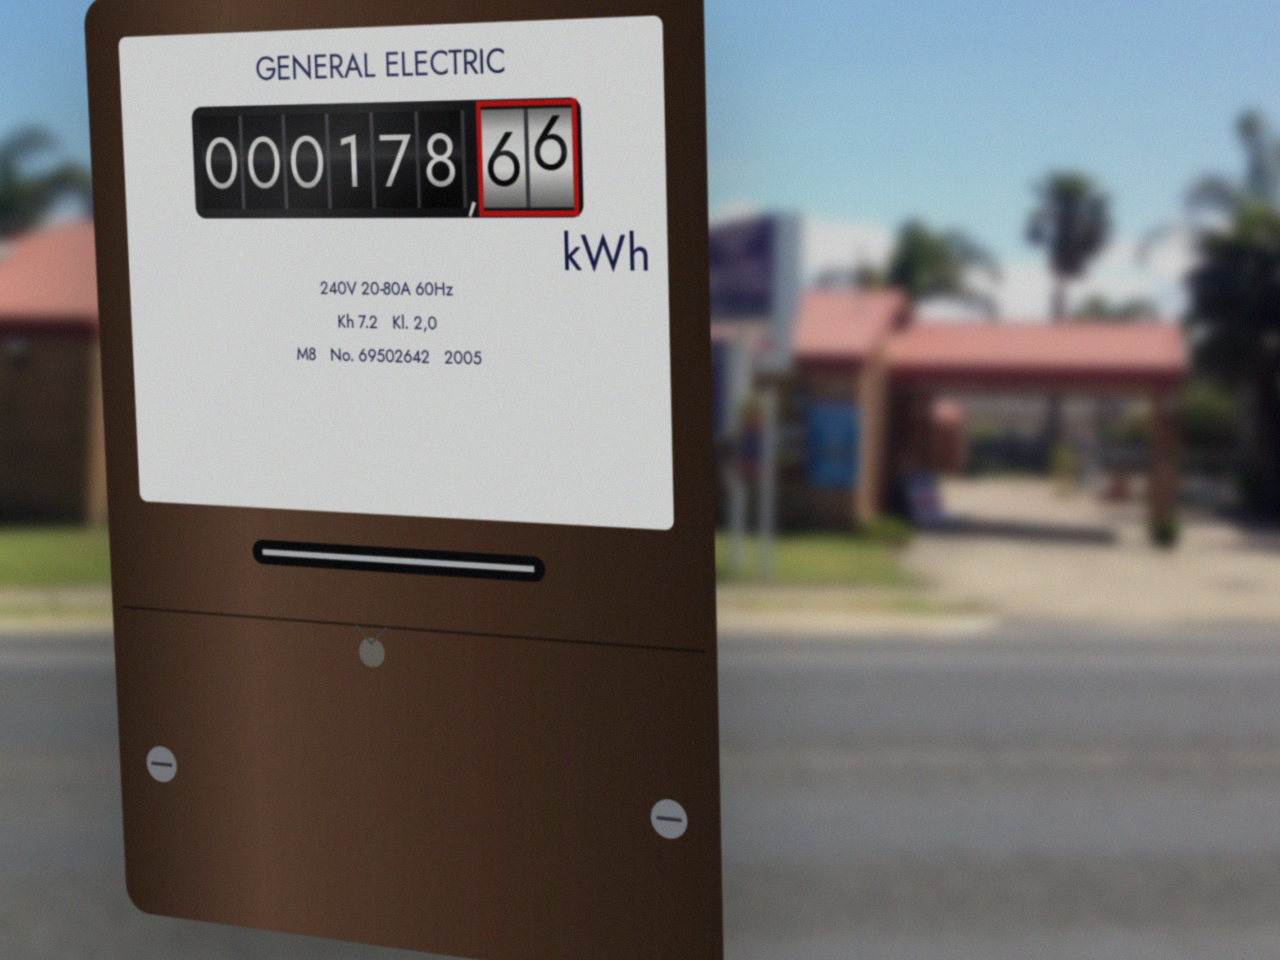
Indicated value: 178.66 kWh
